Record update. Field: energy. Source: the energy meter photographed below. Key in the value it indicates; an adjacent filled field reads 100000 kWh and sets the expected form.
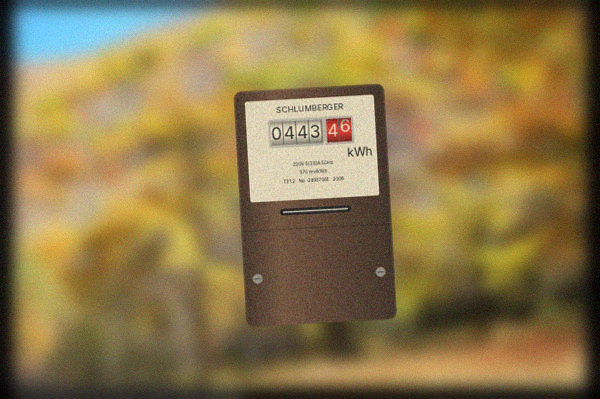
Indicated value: 443.46 kWh
